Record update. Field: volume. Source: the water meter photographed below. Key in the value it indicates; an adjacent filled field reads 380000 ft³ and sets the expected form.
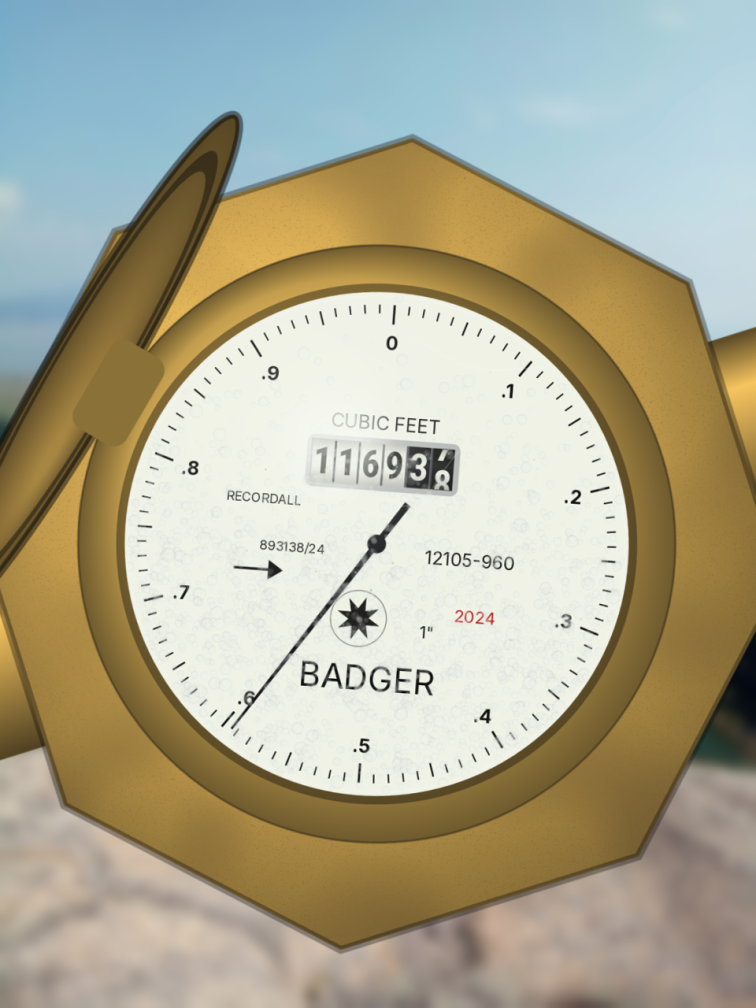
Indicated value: 116937.59 ft³
